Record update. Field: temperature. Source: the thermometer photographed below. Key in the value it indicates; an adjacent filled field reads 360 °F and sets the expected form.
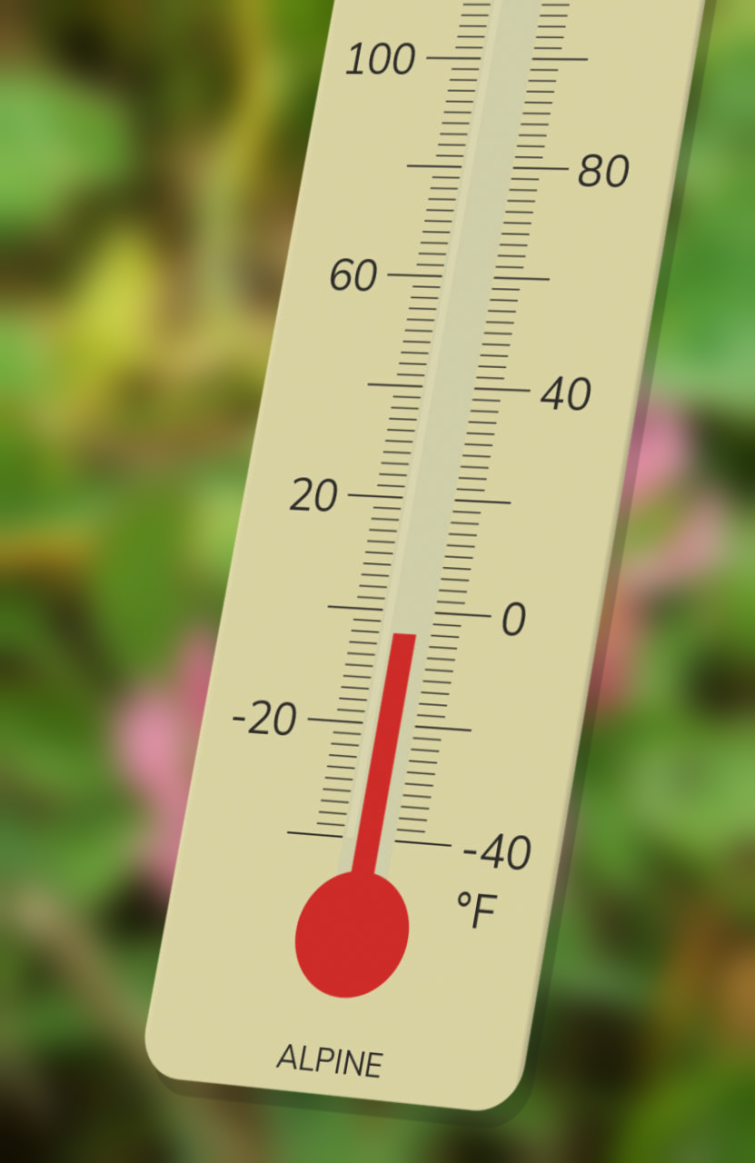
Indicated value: -4 °F
